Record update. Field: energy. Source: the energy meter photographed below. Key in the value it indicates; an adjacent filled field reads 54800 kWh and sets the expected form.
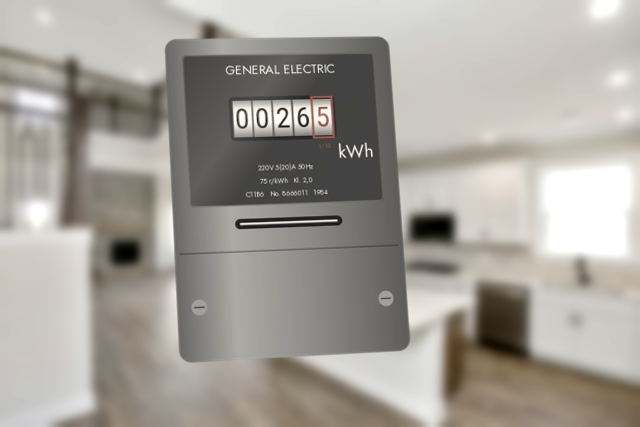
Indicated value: 26.5 kWh
